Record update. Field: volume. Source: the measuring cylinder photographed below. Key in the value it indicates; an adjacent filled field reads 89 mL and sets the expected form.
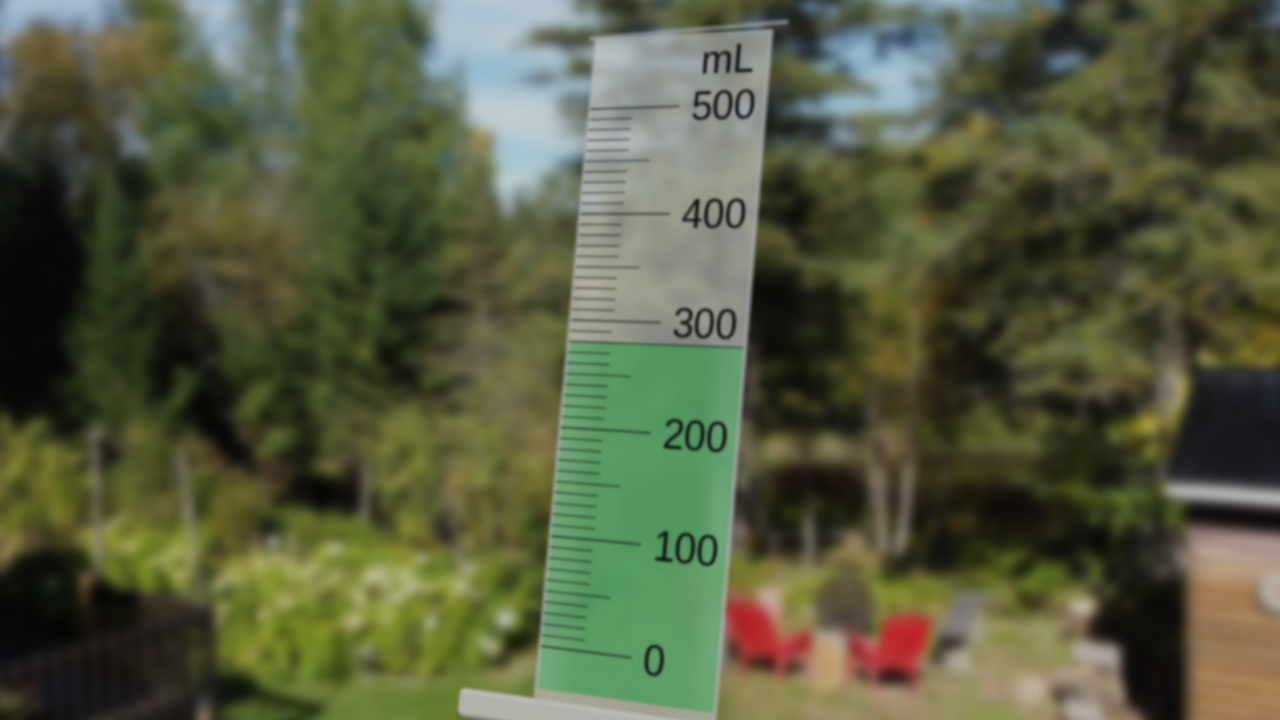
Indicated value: 280 mL
